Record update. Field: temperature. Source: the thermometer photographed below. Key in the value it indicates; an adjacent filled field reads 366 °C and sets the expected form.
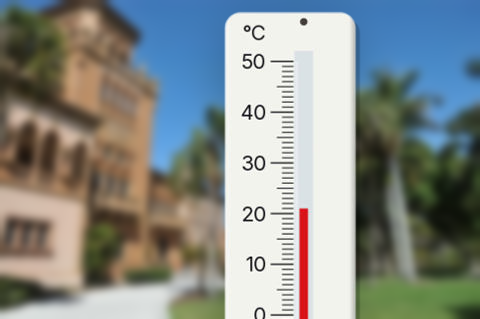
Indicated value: 21 °C
